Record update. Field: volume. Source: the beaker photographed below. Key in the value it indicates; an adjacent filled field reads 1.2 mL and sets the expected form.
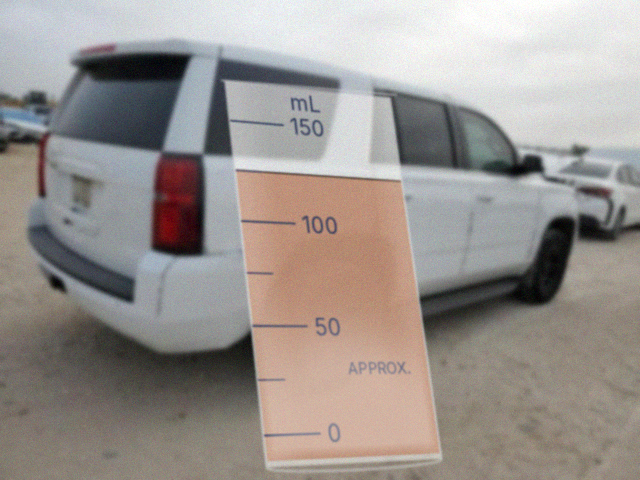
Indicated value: 125 mL
